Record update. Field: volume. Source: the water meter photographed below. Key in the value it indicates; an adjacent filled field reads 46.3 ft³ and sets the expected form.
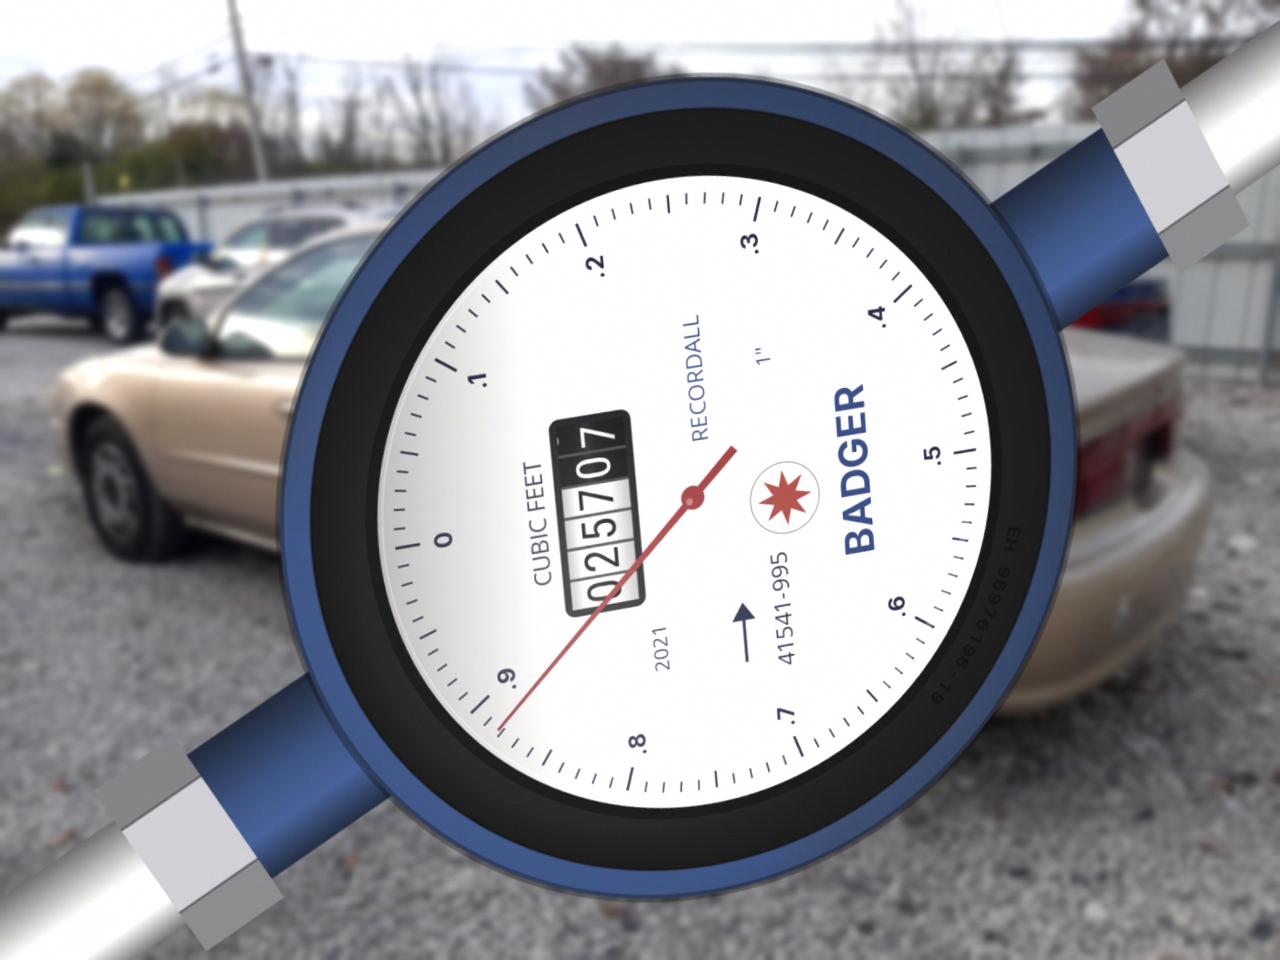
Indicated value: 25706.88 ft³
